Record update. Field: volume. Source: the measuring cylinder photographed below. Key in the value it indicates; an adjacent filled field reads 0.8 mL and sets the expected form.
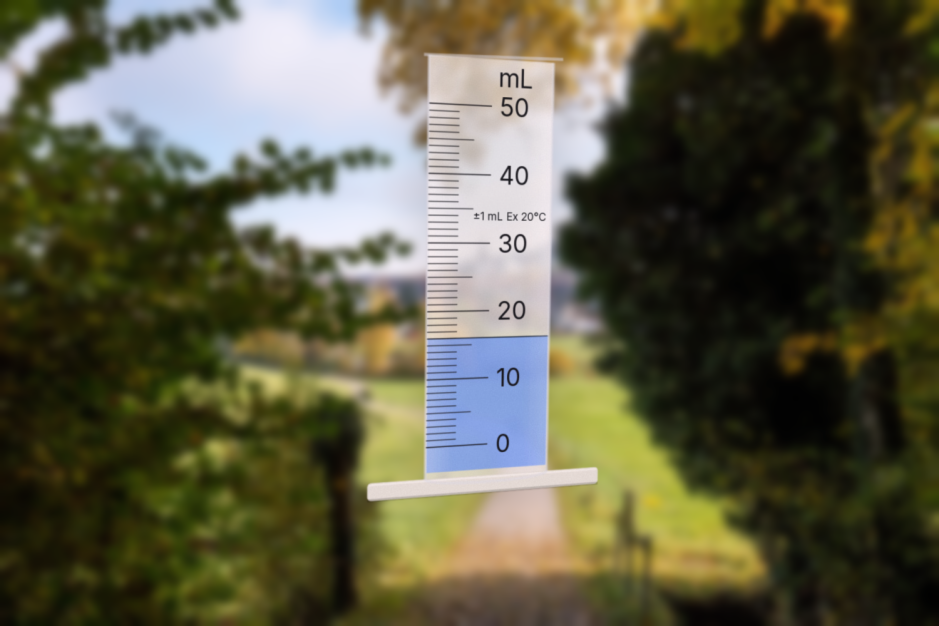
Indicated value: 16 mL
